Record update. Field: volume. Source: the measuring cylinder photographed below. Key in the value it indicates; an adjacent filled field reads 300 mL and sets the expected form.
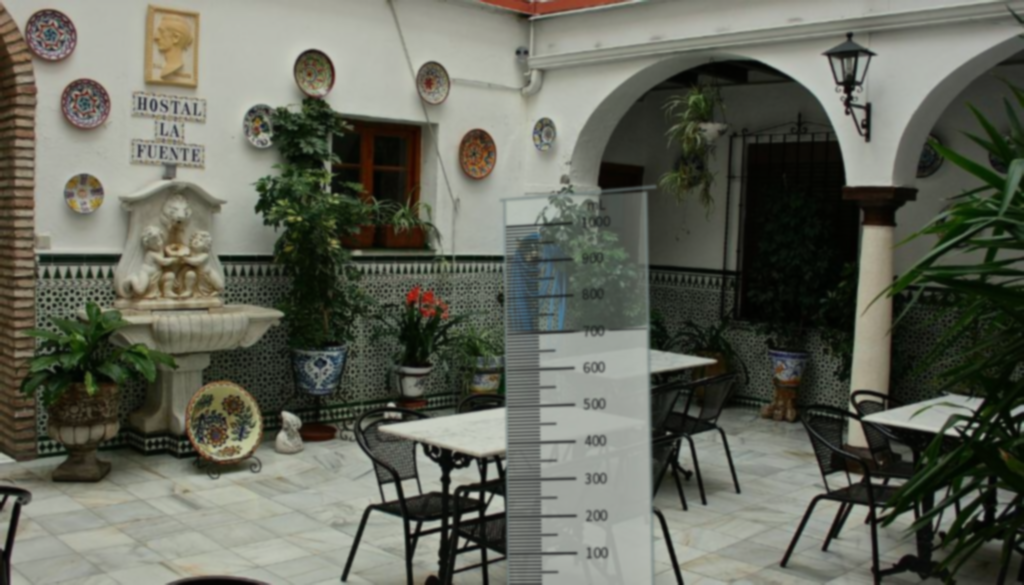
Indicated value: 700 mL
